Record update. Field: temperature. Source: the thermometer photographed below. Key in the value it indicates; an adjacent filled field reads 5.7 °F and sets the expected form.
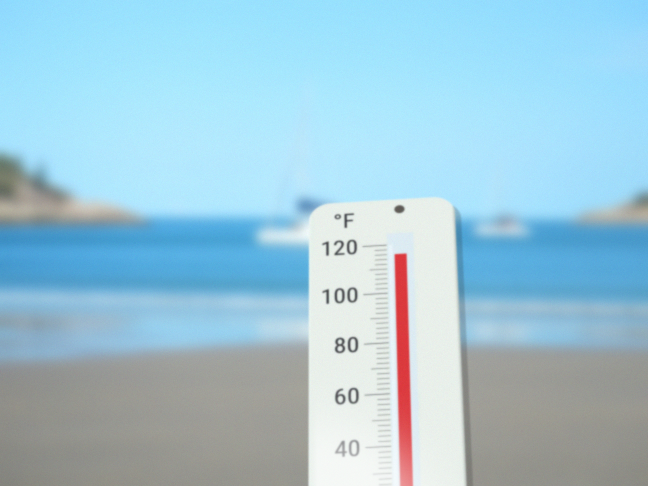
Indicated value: 116 °F
